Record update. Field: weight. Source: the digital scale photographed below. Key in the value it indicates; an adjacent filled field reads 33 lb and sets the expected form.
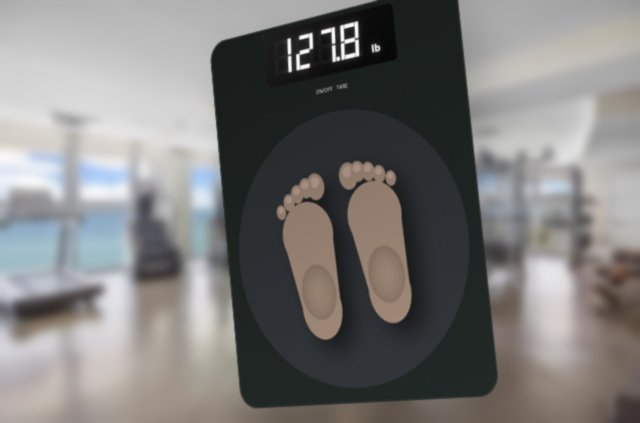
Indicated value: 127.8 lb
